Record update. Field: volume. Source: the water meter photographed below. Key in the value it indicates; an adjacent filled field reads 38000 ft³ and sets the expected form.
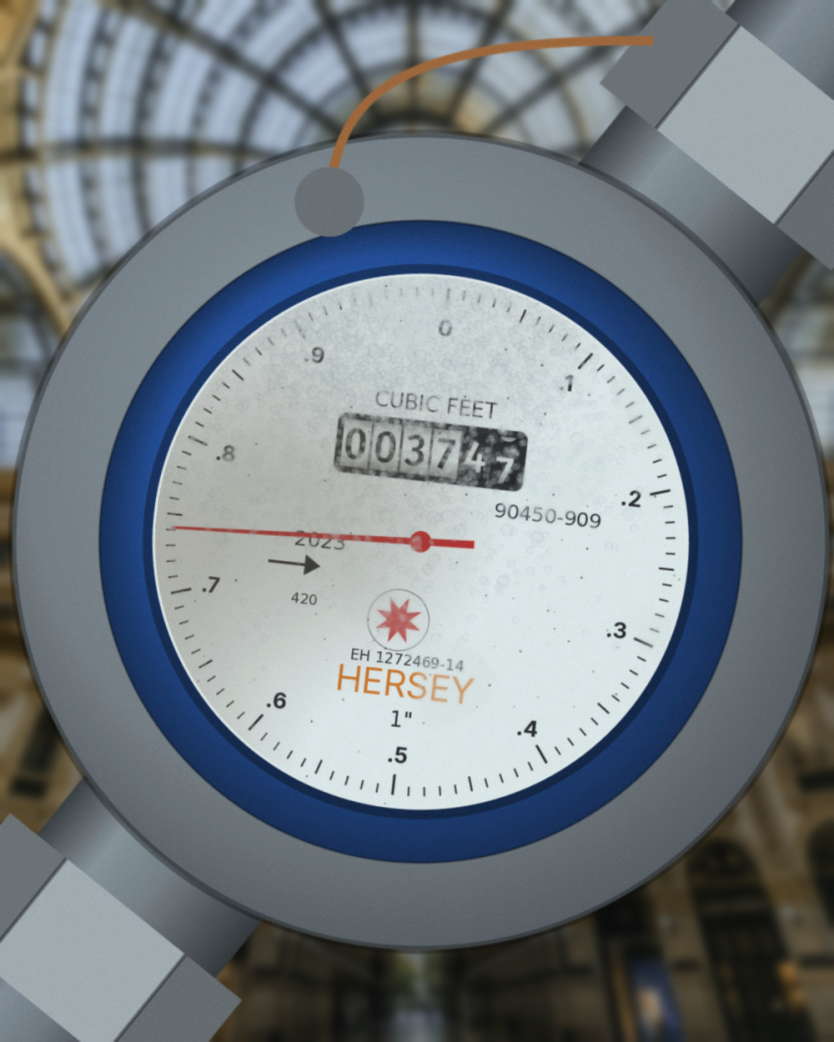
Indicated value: 3746.74 ft³
